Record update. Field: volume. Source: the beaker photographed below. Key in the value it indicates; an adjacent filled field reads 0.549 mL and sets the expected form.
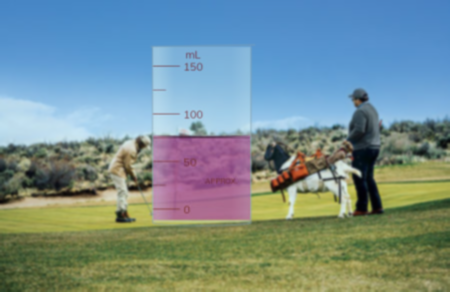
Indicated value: 75 mL
